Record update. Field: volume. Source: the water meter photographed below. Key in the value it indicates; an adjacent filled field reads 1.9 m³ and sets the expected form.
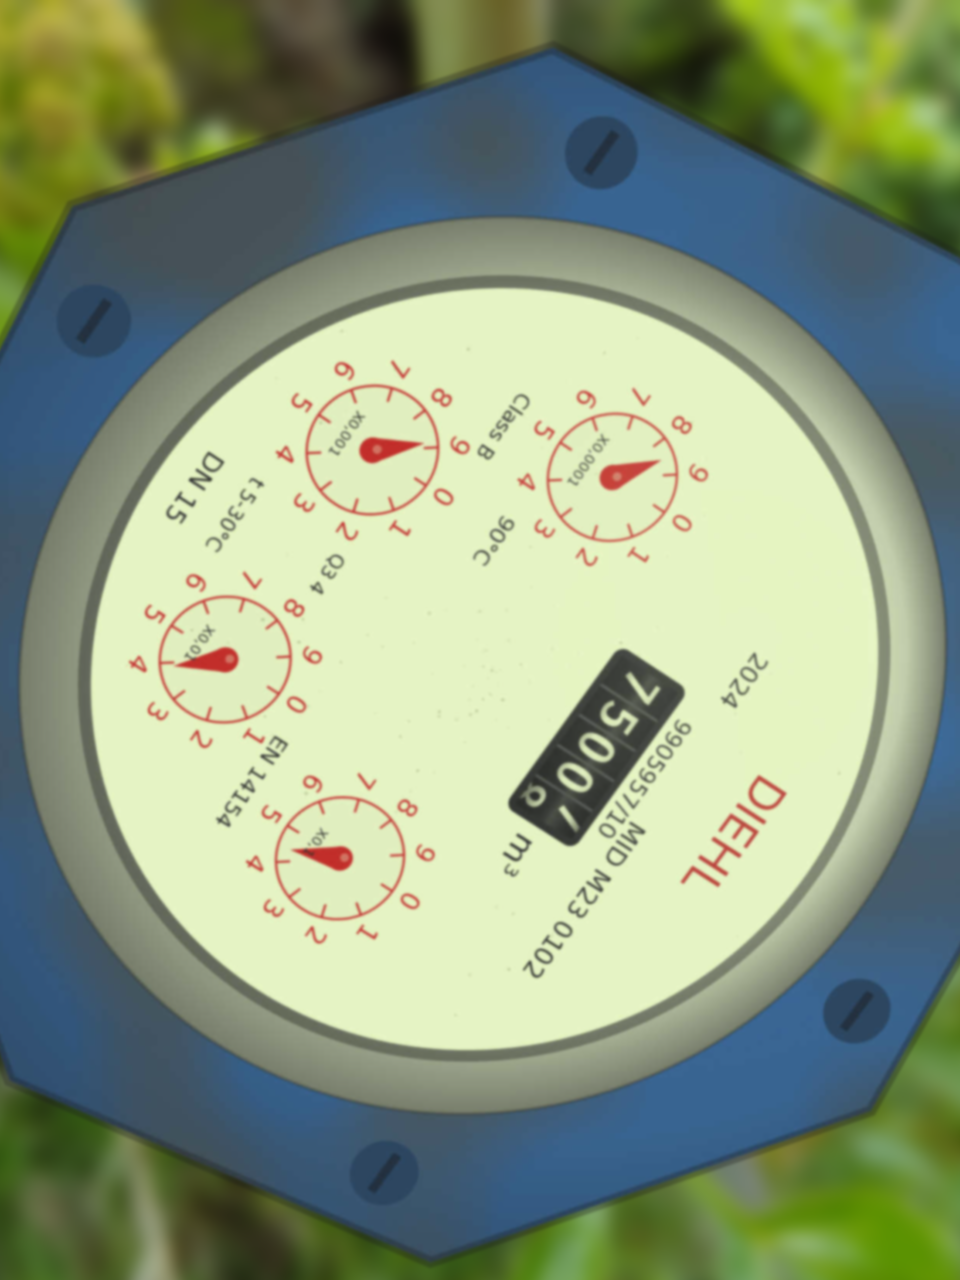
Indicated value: 75007.4388 m³
